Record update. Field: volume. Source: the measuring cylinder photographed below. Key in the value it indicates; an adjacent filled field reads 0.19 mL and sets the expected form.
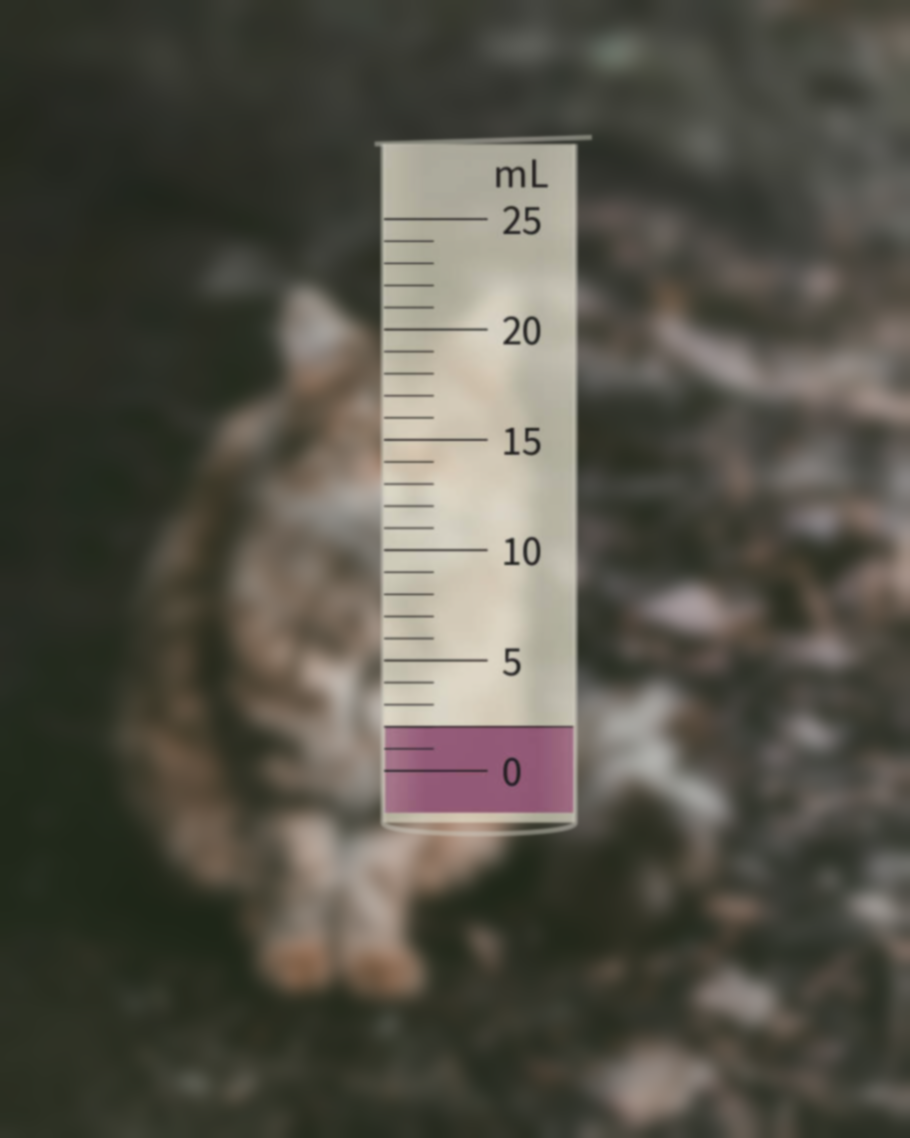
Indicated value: 2 mL
